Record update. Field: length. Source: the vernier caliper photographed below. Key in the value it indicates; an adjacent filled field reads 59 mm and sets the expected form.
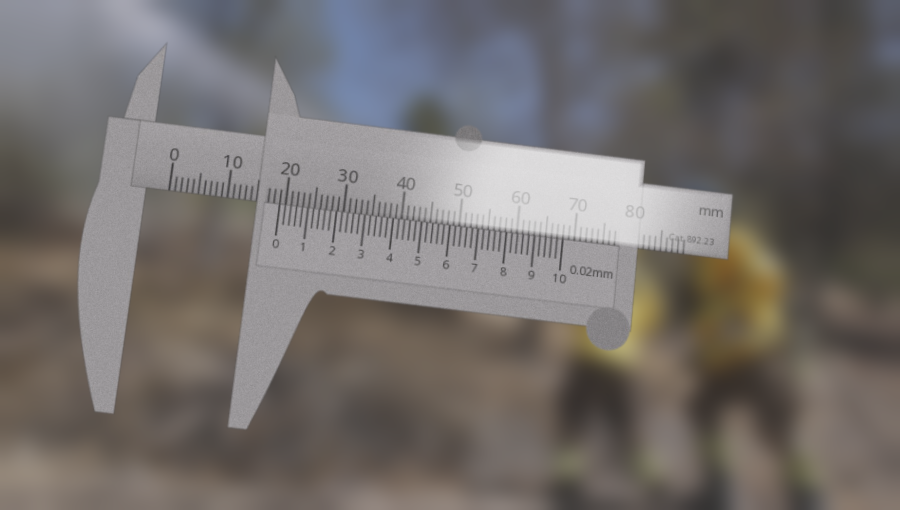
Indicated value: 19.0 mm
